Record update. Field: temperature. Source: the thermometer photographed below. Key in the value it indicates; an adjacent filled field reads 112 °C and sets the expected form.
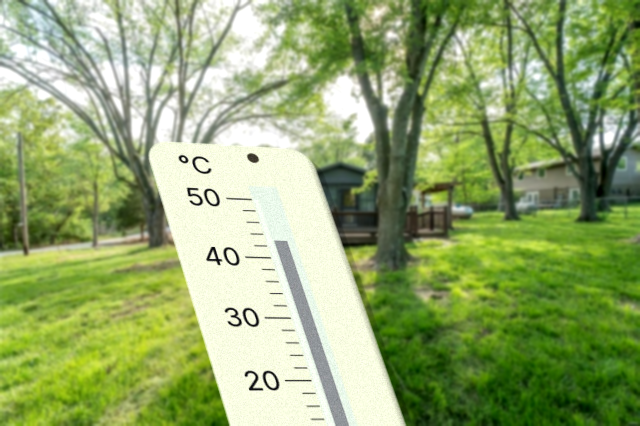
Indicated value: 43 °C
